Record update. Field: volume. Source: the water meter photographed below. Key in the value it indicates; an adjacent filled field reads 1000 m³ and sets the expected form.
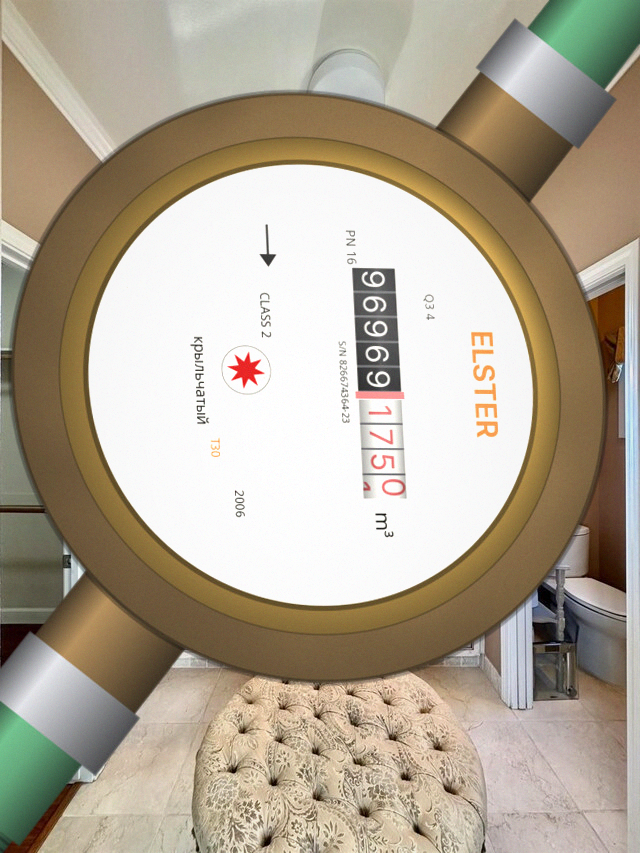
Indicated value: 96969.1750 m³
